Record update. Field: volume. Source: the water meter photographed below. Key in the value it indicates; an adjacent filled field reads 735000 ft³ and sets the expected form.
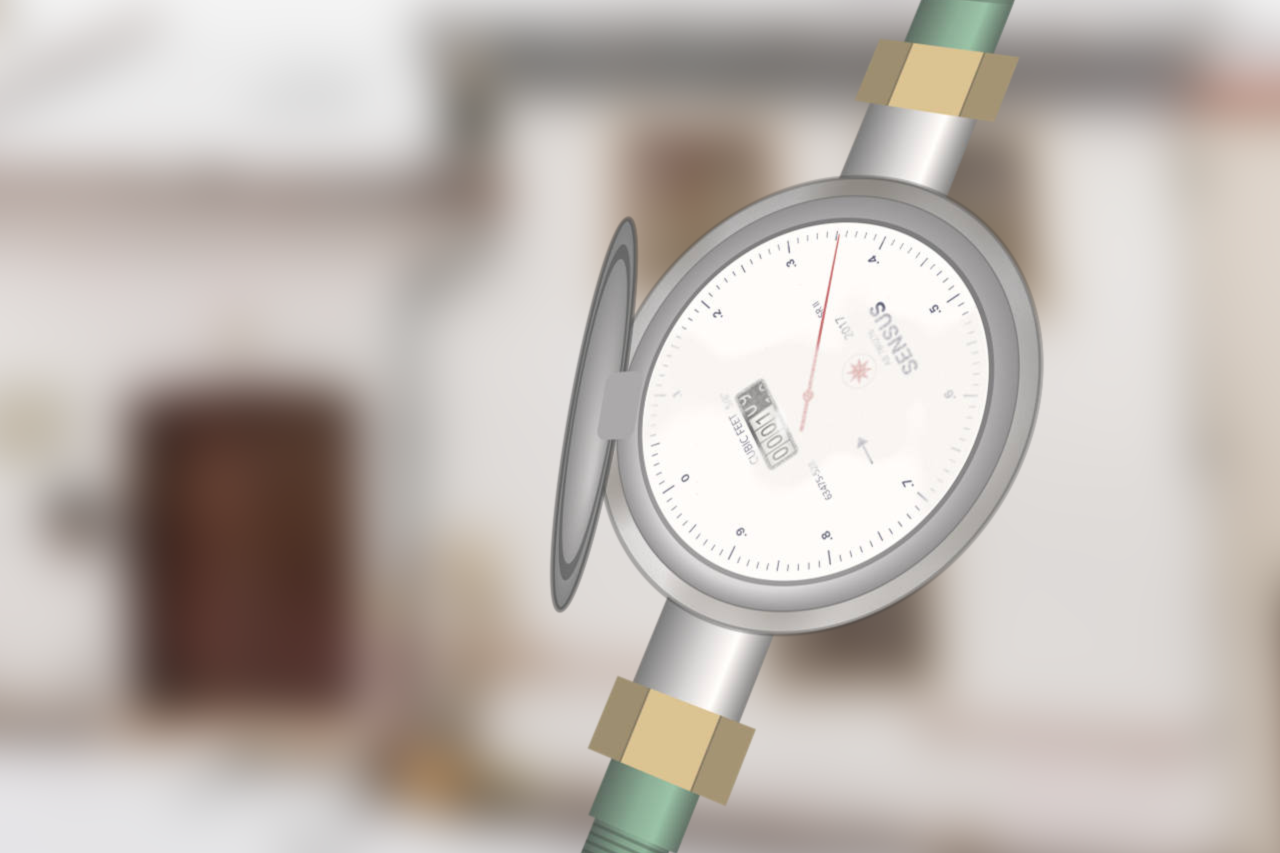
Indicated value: 109.35 ft³
